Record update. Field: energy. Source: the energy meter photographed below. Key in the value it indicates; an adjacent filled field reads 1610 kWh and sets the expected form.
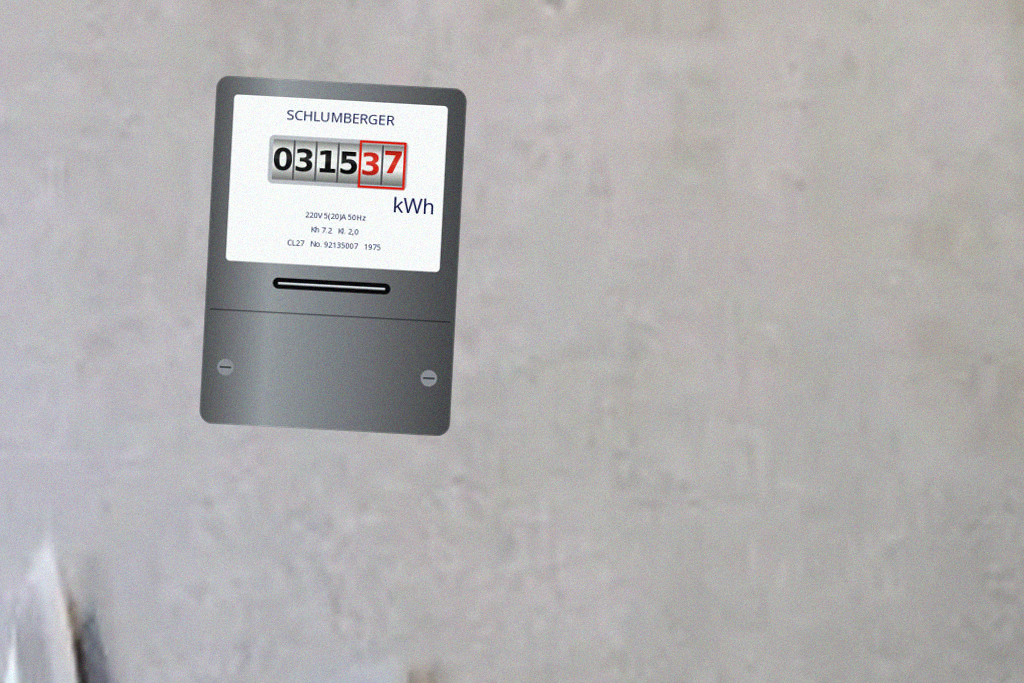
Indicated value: 315.37 kWh
